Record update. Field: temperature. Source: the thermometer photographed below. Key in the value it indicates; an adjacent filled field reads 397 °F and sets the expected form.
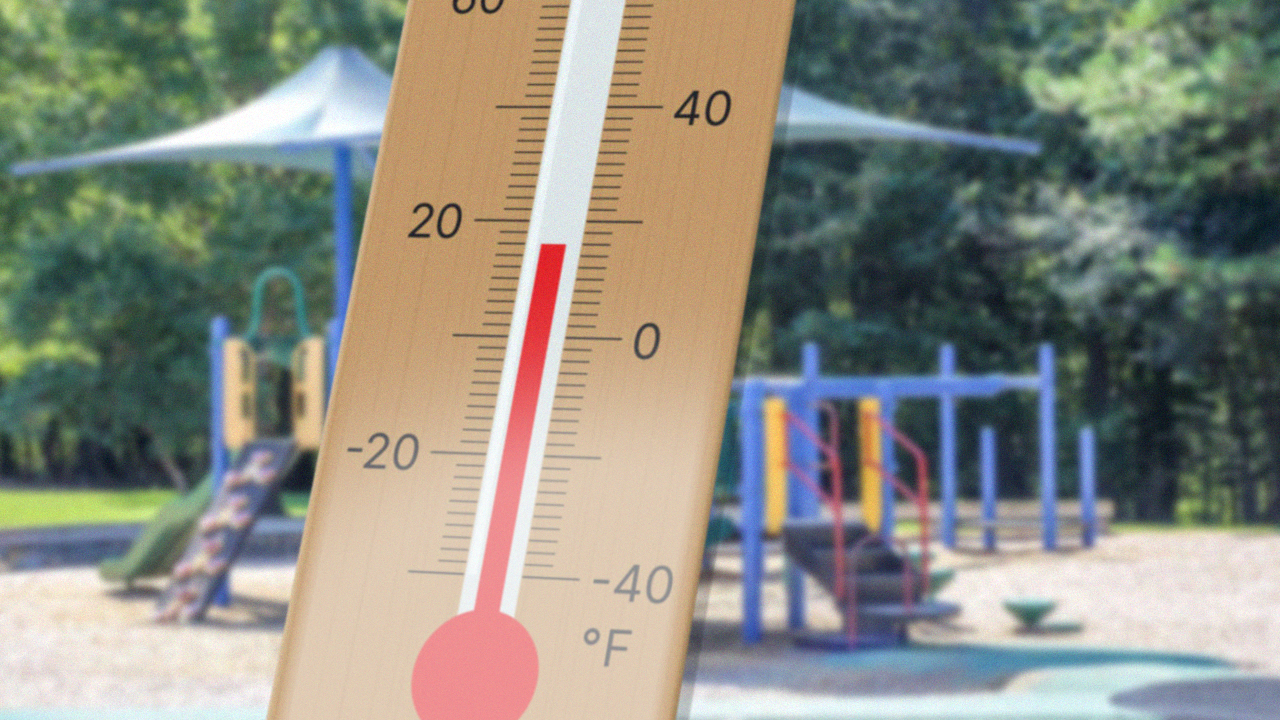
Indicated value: 16 °F
